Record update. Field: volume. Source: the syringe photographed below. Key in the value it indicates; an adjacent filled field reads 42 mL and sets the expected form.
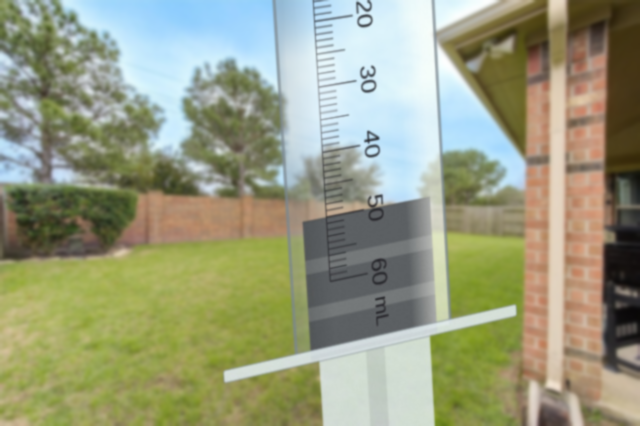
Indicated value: 50 mL
